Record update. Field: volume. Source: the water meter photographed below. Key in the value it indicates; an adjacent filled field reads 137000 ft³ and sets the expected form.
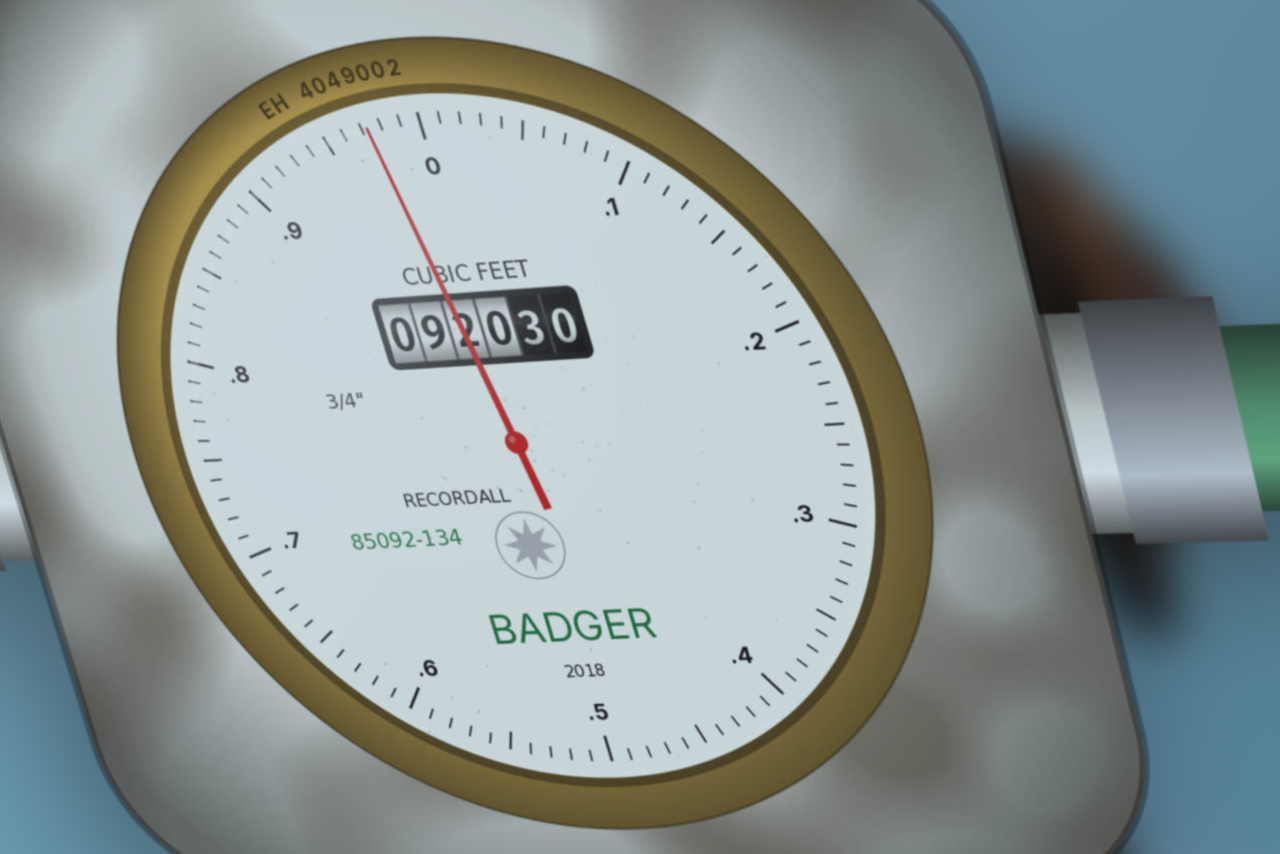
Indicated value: 92029.97 ft³
